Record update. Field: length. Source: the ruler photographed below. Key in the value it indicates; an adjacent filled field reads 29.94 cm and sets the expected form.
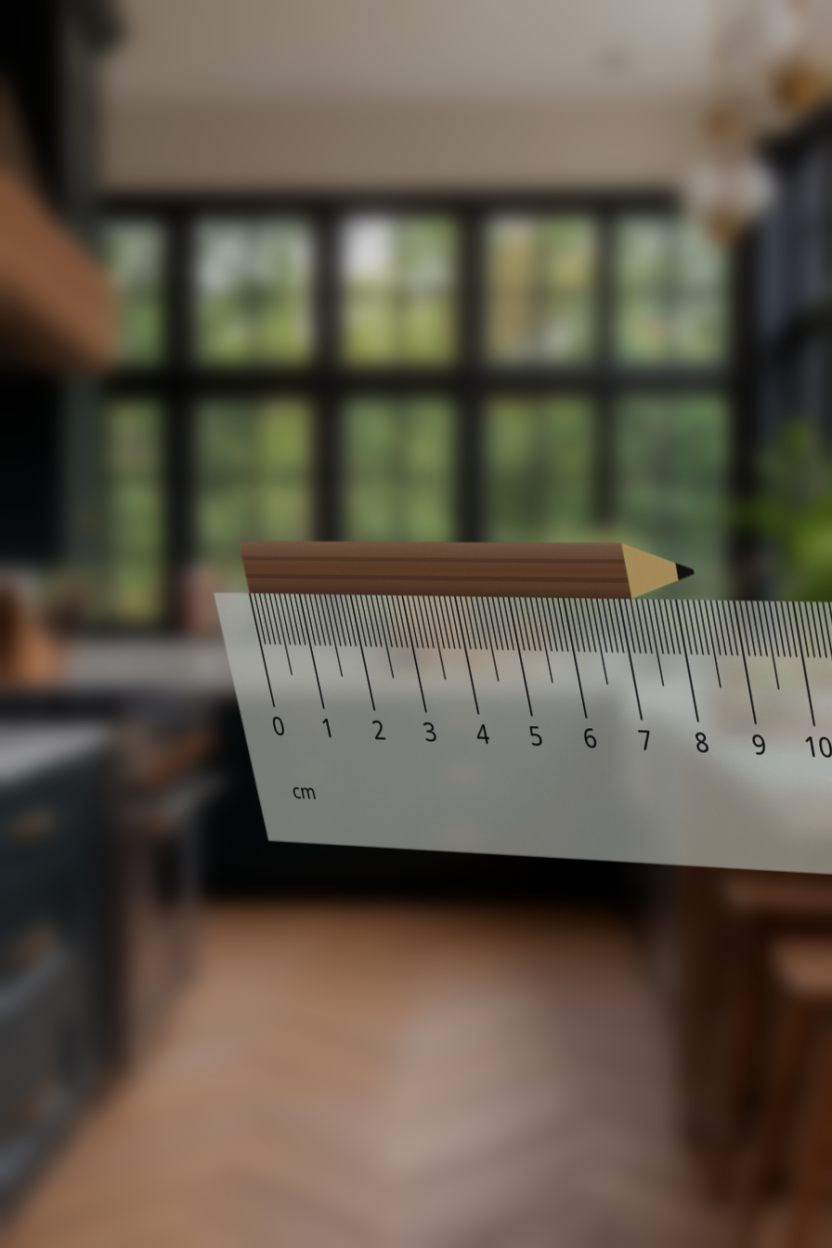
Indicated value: 8.4 cm
